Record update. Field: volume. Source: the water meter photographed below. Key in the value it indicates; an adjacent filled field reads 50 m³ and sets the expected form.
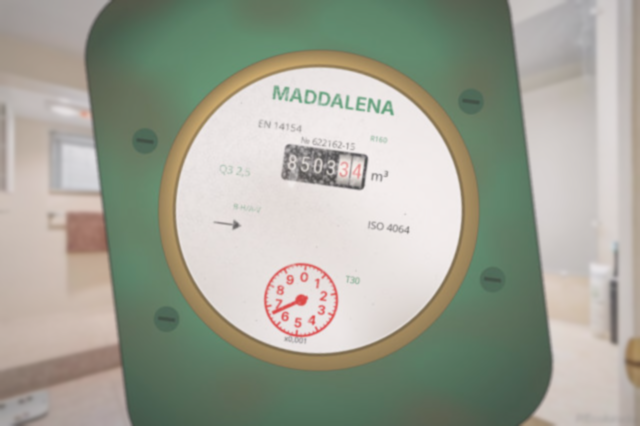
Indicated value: 8503.346 m³
